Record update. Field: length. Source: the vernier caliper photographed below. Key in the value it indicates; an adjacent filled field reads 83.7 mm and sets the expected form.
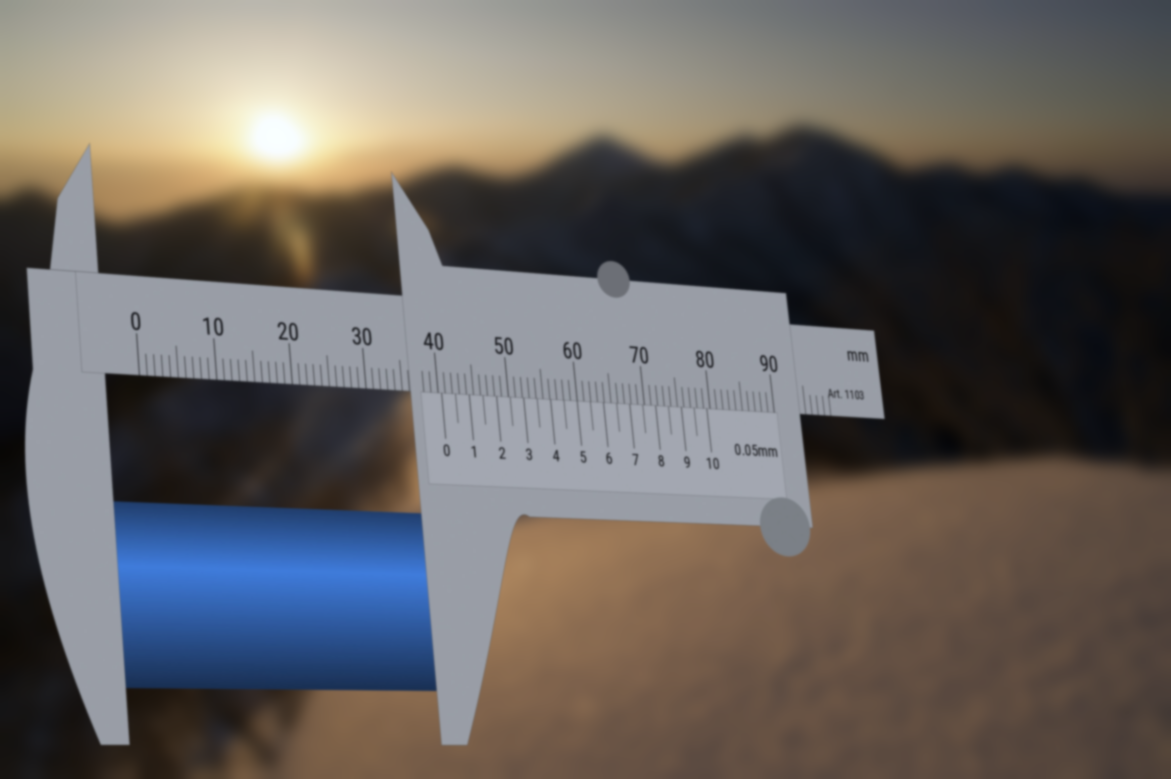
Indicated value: 40.5 mm
